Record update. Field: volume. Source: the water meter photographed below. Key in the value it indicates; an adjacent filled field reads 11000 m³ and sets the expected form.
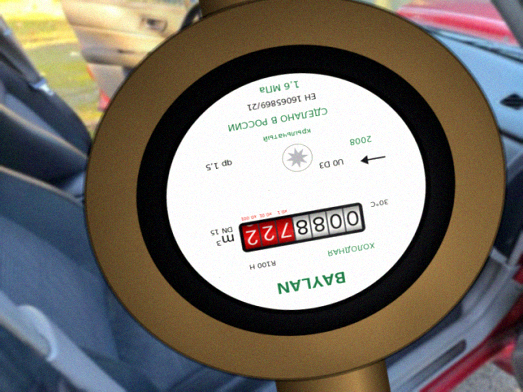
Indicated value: 88.722 m³
